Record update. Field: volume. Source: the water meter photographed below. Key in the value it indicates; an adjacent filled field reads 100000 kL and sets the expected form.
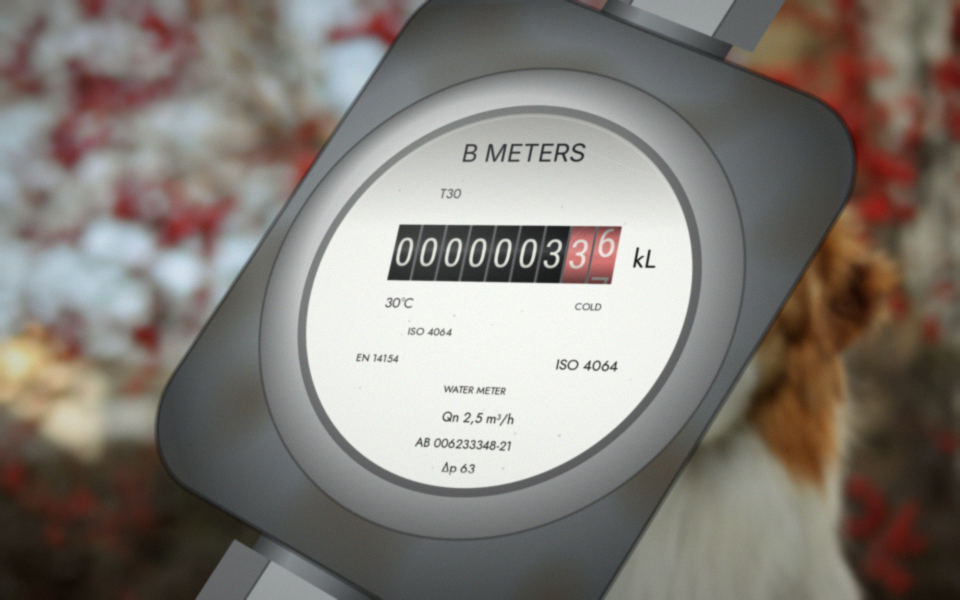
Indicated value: 3.36 kL
